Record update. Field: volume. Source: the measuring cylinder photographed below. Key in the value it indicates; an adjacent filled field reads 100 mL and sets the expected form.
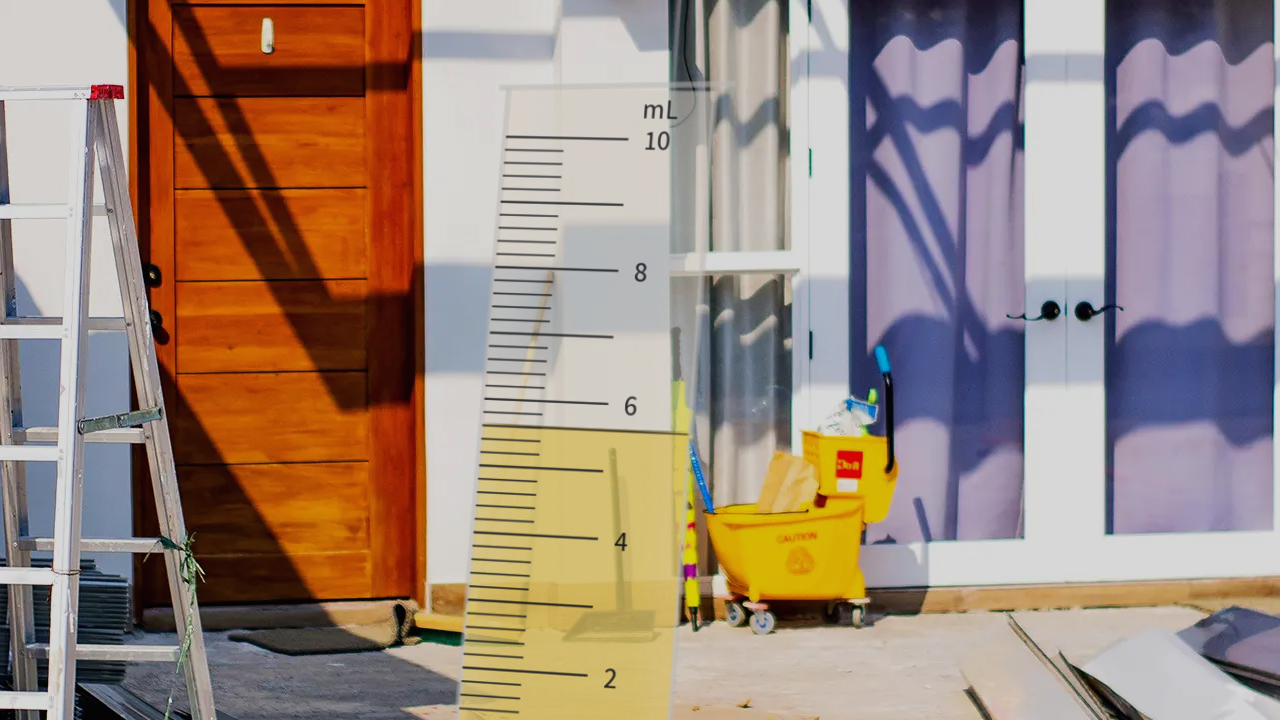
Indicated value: 5.6 mL
